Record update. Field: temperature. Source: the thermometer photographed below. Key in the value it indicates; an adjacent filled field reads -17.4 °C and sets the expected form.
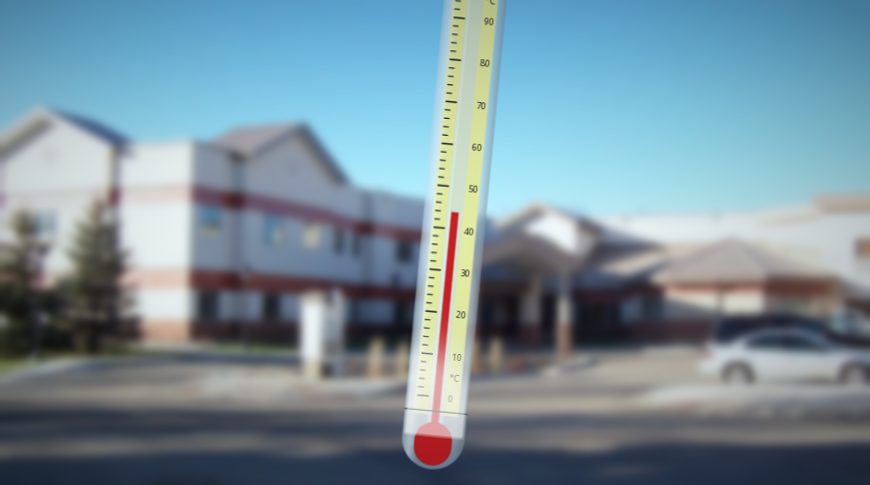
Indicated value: 44 °C
